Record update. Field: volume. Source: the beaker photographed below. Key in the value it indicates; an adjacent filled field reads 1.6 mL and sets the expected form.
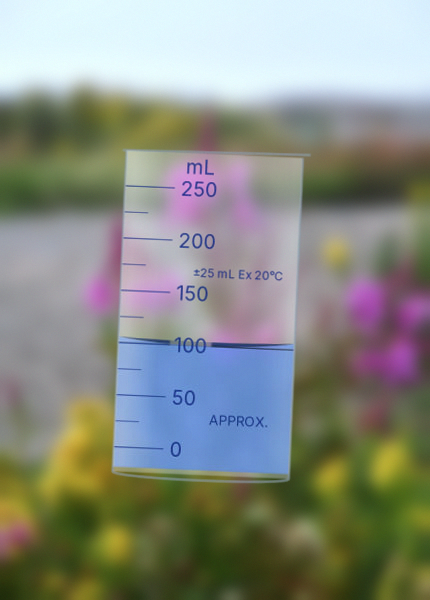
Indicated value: 100 mL
